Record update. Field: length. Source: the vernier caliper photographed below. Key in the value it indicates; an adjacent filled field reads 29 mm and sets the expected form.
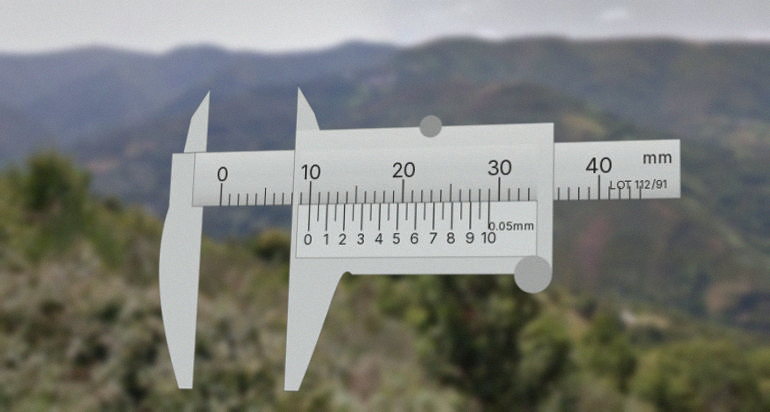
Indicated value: 10.0 mm
